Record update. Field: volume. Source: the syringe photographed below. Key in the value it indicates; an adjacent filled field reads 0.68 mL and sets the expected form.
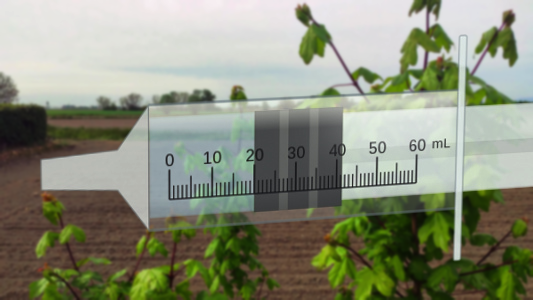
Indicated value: 20 mL
